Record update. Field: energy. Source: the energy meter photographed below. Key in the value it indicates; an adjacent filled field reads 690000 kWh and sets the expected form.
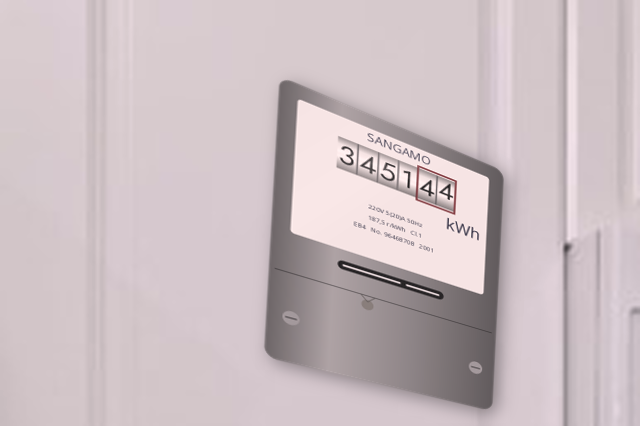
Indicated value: 3451.44 kWh
